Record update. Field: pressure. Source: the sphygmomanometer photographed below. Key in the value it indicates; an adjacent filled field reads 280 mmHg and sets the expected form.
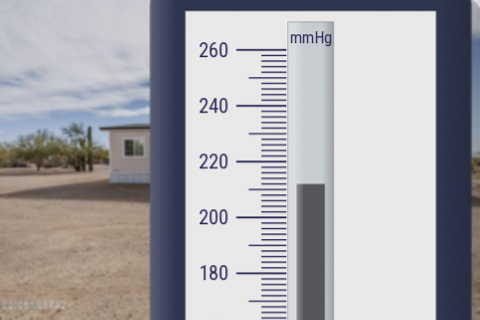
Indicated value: 212 mmHg
